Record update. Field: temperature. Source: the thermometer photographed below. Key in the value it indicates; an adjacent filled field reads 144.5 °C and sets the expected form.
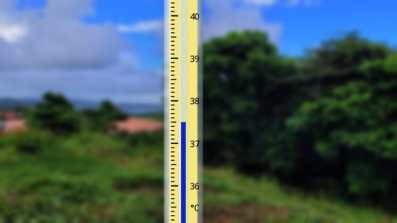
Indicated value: 37.5 °C
